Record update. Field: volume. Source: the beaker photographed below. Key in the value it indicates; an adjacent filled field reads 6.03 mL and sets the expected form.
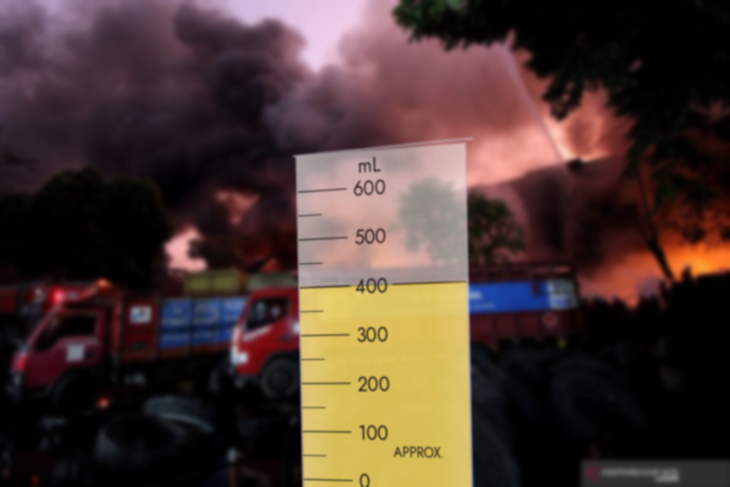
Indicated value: 400 mL
